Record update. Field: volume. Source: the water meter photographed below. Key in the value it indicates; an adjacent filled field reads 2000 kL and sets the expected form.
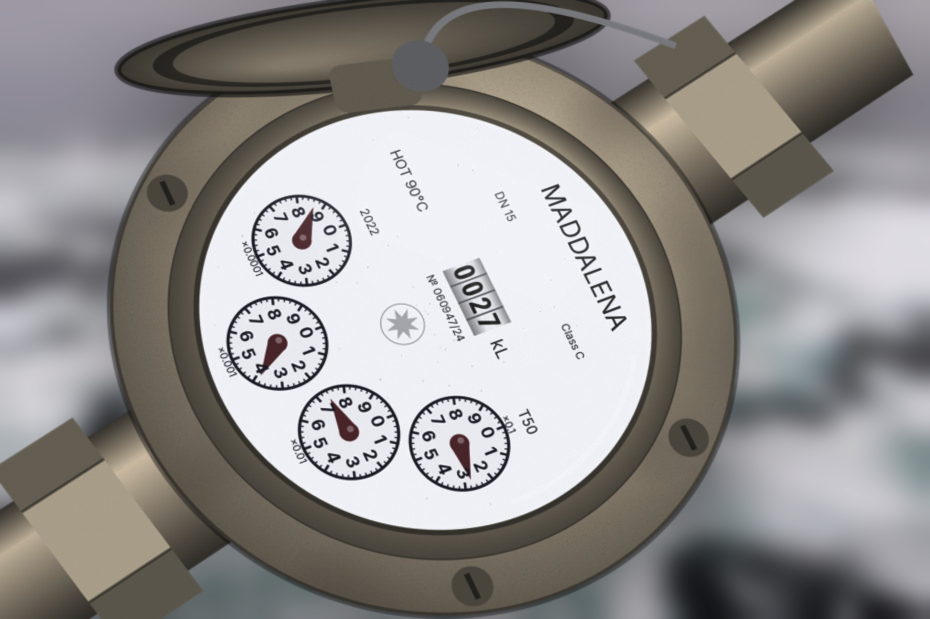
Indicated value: 27.2738 kL
